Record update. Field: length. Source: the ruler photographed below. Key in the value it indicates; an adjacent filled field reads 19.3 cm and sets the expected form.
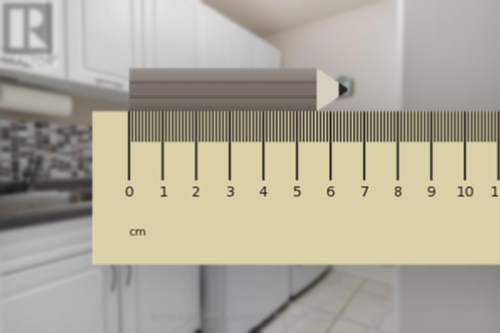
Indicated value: 6.5 cm
